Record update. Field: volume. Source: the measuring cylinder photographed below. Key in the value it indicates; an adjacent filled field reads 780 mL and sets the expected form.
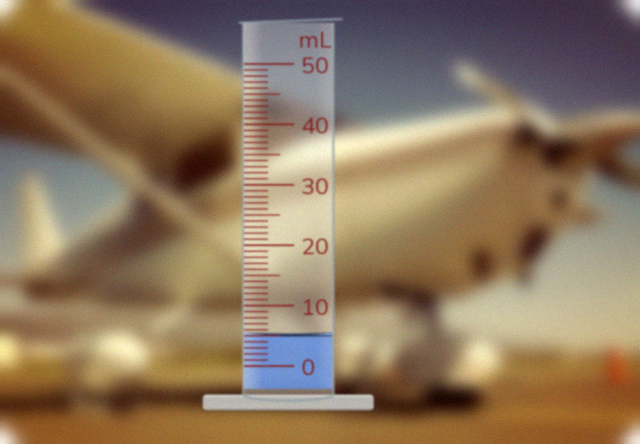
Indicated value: 5 mL
